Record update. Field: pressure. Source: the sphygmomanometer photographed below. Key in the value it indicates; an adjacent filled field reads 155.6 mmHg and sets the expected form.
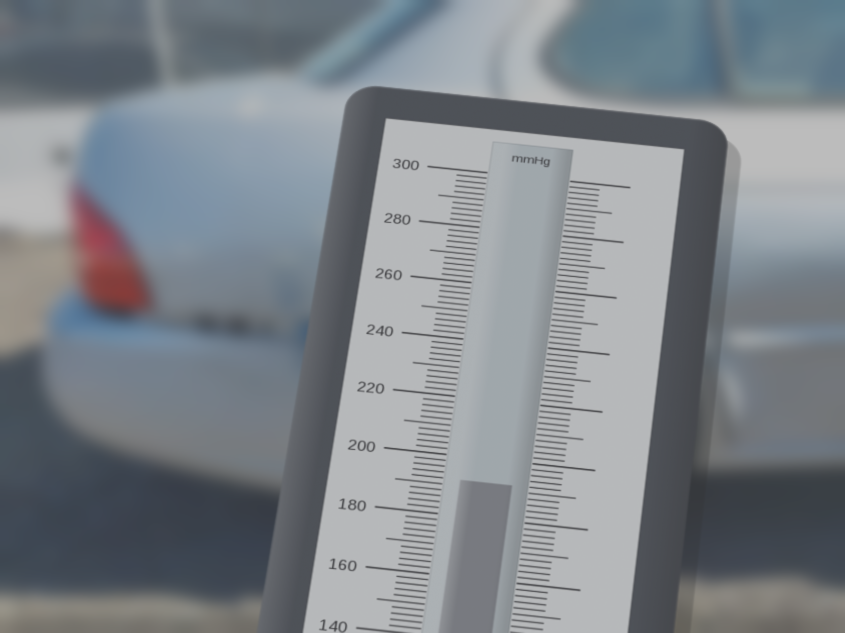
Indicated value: 192 mmHg
